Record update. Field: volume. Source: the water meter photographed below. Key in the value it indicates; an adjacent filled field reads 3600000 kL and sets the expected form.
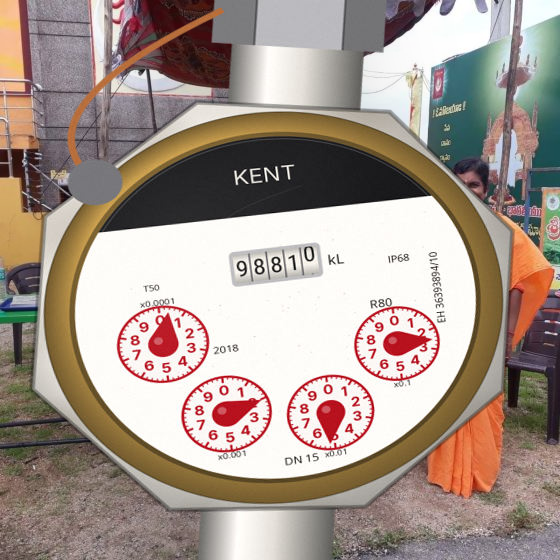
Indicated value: 98810.2520 kL
